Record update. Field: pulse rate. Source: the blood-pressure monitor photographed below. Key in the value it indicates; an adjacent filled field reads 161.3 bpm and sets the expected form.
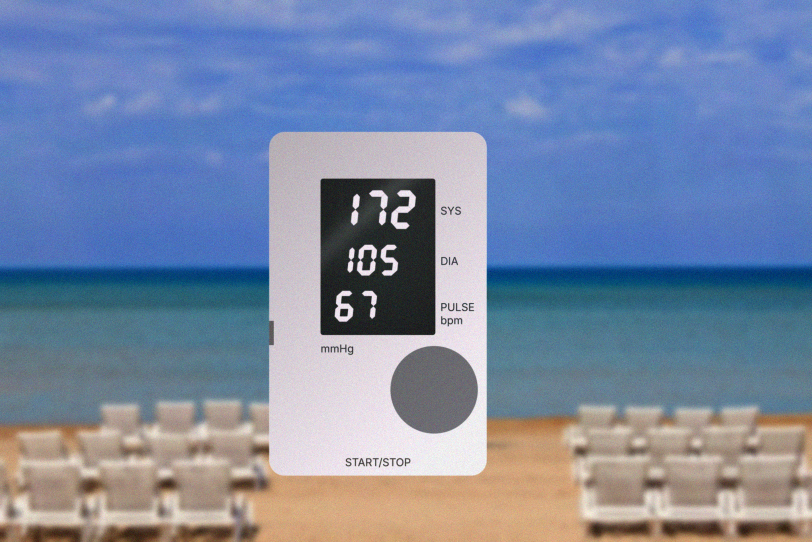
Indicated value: 67 bpm
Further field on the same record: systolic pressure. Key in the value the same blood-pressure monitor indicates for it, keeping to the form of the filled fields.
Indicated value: 172 mmHg
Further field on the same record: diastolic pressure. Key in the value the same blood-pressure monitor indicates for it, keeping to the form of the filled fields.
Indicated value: 105 mmHg
